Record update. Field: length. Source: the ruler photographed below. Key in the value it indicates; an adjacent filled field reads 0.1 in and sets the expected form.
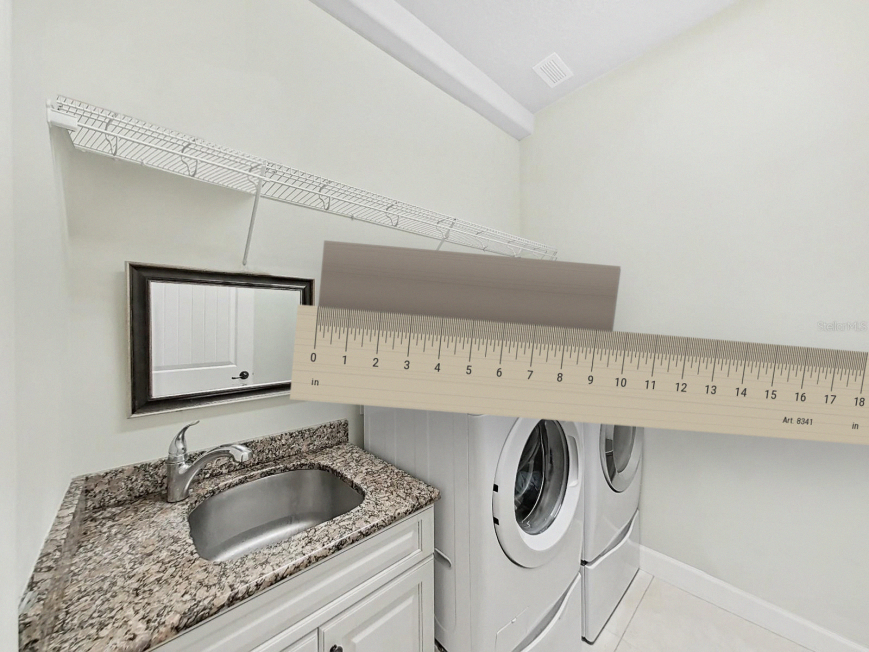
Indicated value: 9.5 in
